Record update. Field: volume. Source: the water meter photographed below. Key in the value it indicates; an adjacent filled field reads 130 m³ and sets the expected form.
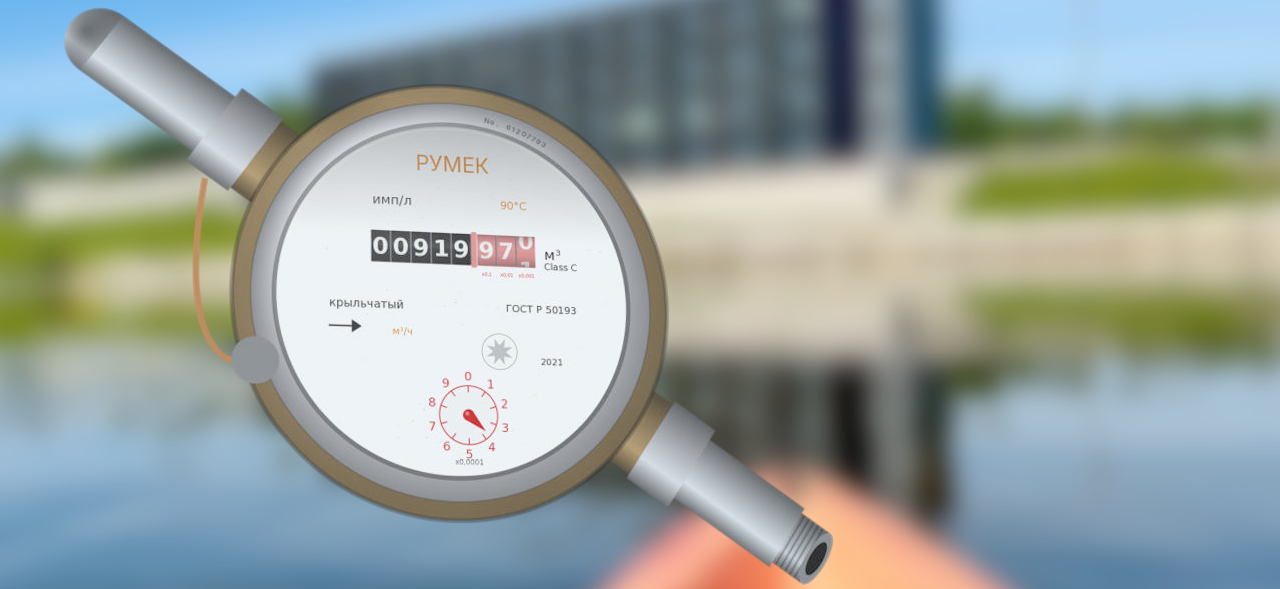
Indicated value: 919.9703 m³
